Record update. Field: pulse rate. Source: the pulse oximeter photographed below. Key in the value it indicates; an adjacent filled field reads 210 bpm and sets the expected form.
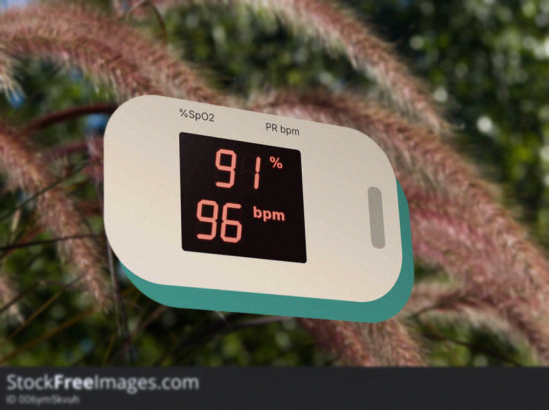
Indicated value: 96 bpm
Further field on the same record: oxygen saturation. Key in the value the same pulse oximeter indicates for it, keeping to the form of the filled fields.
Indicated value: 91 %
